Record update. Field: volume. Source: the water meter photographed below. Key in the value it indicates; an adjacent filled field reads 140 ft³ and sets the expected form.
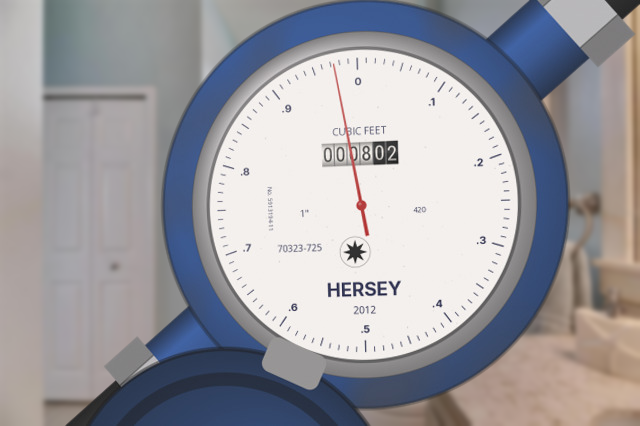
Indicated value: 801.97 ft³
